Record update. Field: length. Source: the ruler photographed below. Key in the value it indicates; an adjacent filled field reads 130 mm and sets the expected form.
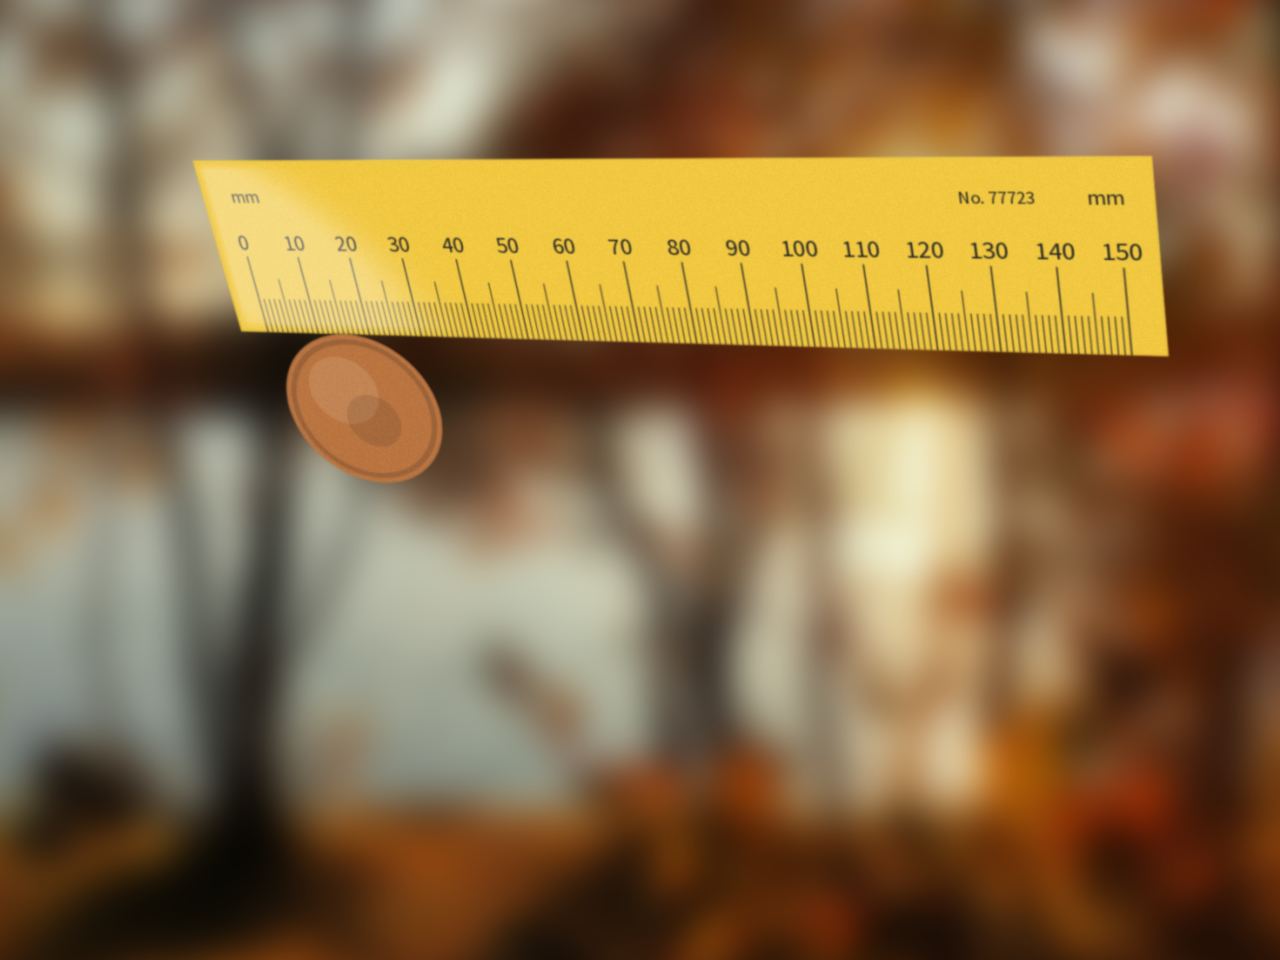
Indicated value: 30 mm
